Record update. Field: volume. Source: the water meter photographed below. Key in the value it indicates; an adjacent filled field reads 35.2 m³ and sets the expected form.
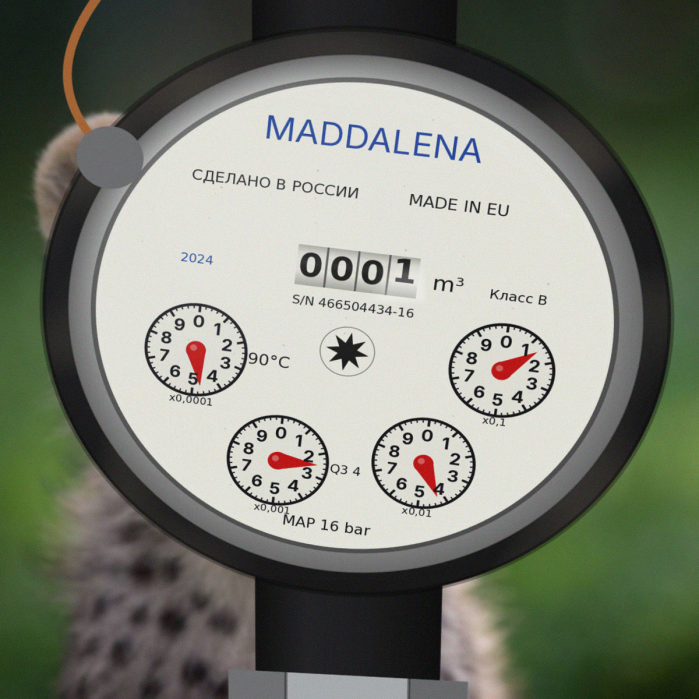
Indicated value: 1.1424 m³
